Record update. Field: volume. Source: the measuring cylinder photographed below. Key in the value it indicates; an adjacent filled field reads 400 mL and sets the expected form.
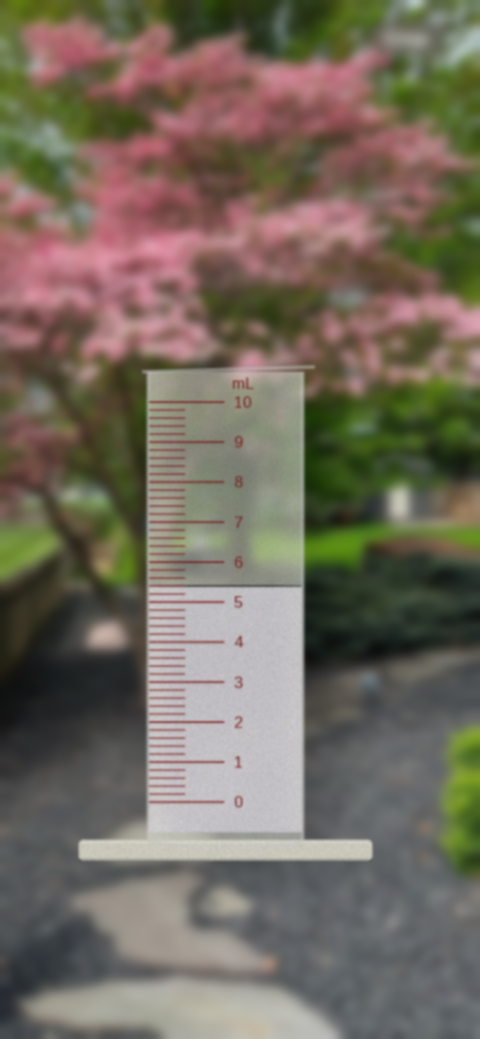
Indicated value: 5.4 mL
